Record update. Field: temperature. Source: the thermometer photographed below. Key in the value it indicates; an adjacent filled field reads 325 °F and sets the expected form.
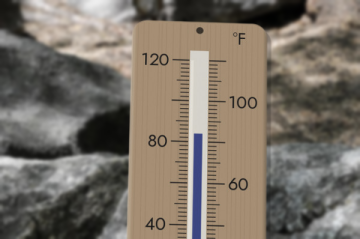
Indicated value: 84 °F
